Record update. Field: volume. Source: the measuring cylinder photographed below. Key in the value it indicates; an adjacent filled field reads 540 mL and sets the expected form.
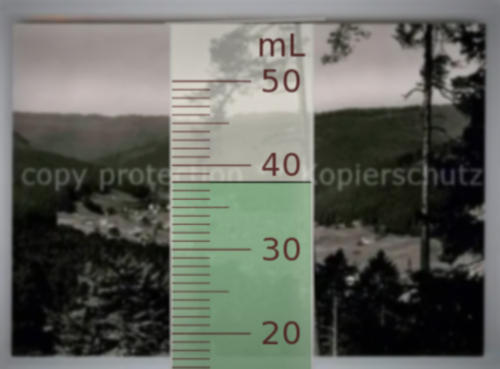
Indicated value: 38 mL
